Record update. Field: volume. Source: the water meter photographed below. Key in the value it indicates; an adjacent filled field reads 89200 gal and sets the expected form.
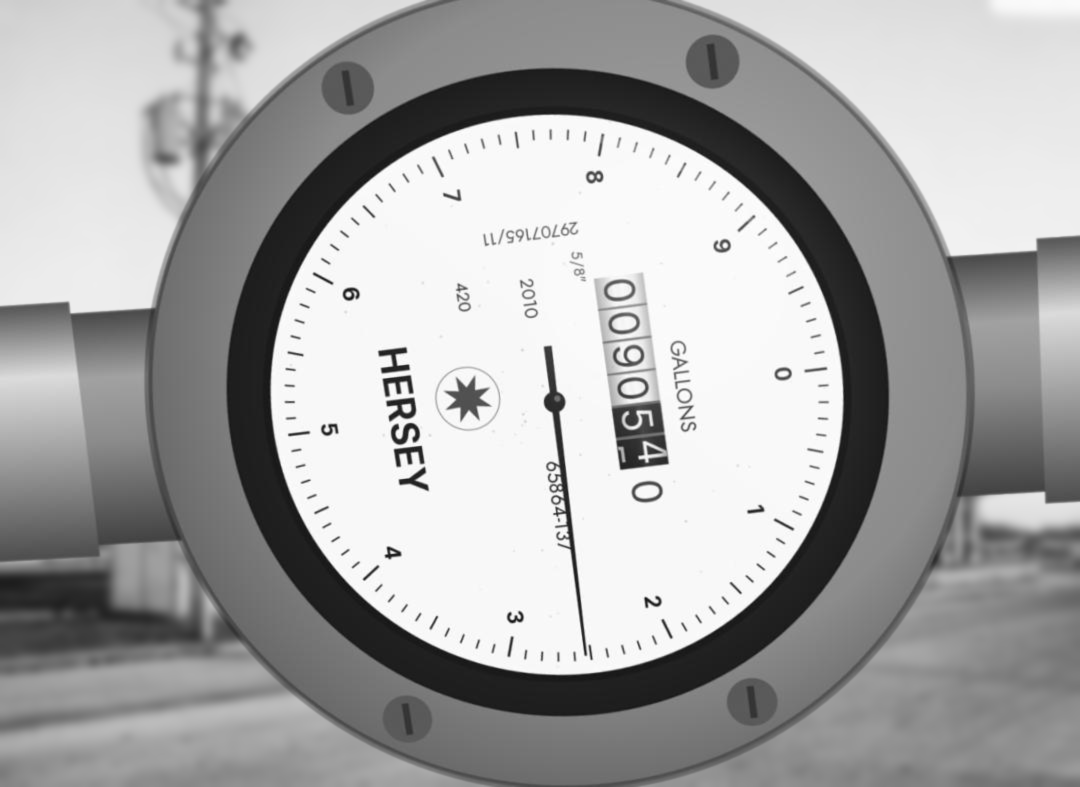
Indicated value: 90542.5 gal
